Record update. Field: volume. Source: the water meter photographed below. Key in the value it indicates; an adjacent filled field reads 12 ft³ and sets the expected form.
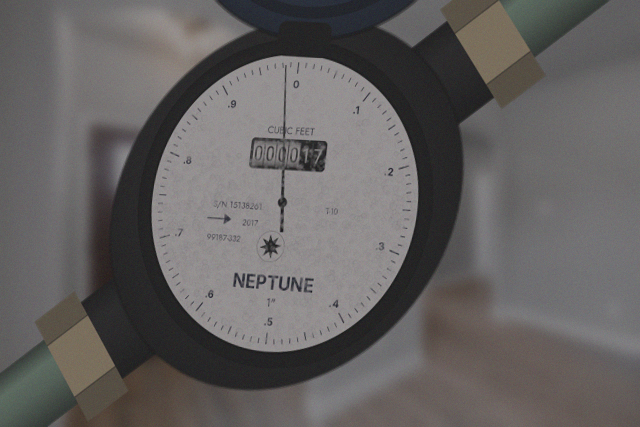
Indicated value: 16.98 ft³
